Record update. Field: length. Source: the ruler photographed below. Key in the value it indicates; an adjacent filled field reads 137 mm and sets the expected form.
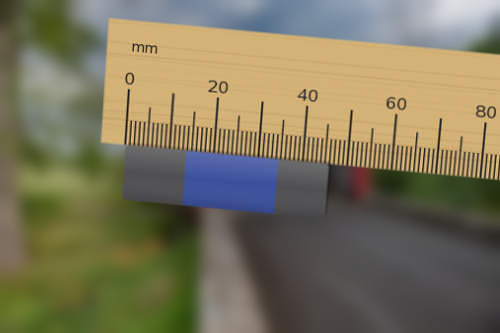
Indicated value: 46 mm
